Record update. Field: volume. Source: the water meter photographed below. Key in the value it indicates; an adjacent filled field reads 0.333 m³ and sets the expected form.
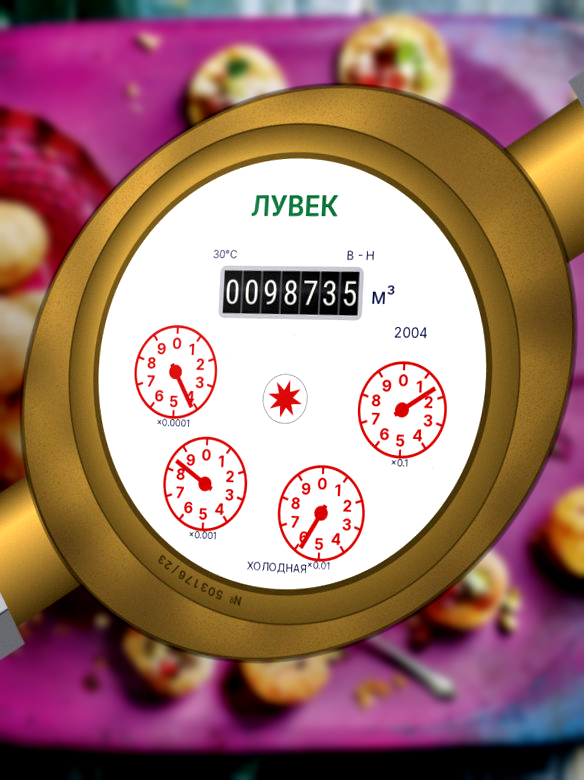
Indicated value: 98735.1584 m³
